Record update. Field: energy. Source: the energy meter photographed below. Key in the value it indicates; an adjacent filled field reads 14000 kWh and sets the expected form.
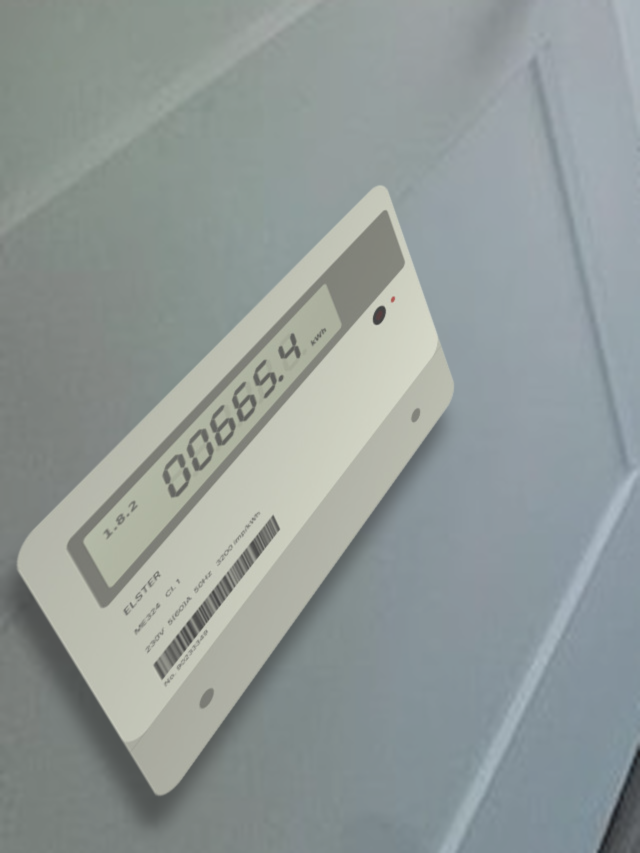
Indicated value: 665.4 kWh
